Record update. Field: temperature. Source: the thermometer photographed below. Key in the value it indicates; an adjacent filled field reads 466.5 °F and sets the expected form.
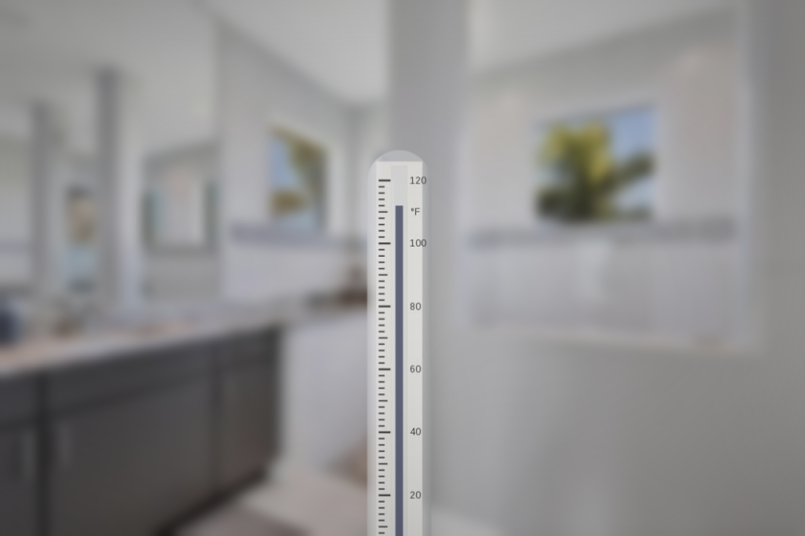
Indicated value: 112 °F
